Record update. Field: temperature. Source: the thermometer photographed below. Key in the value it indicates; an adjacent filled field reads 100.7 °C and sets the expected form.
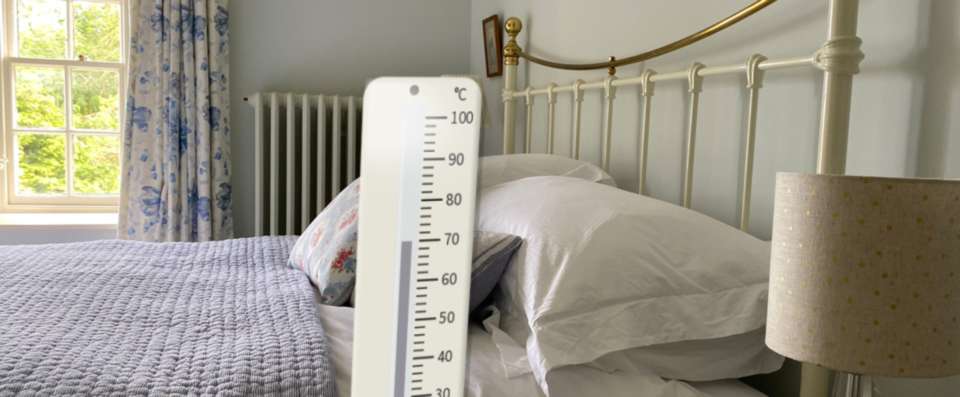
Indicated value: 70 °C
